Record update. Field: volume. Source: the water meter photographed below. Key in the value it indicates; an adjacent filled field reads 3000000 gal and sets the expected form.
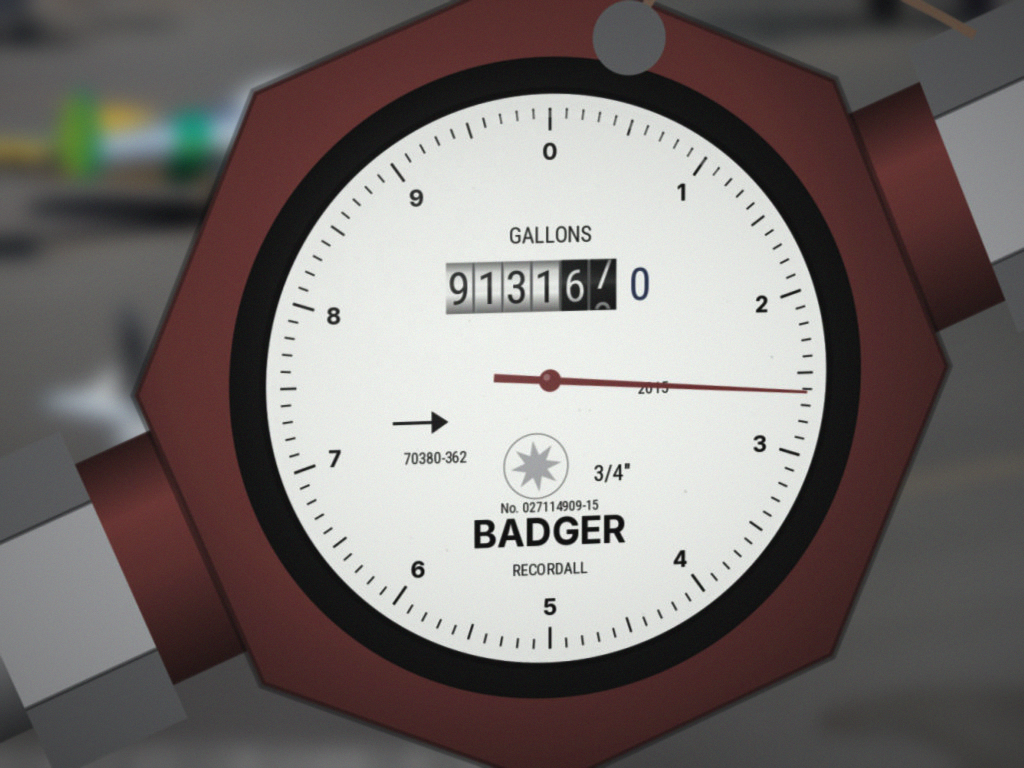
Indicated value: 9131672.6 gal
